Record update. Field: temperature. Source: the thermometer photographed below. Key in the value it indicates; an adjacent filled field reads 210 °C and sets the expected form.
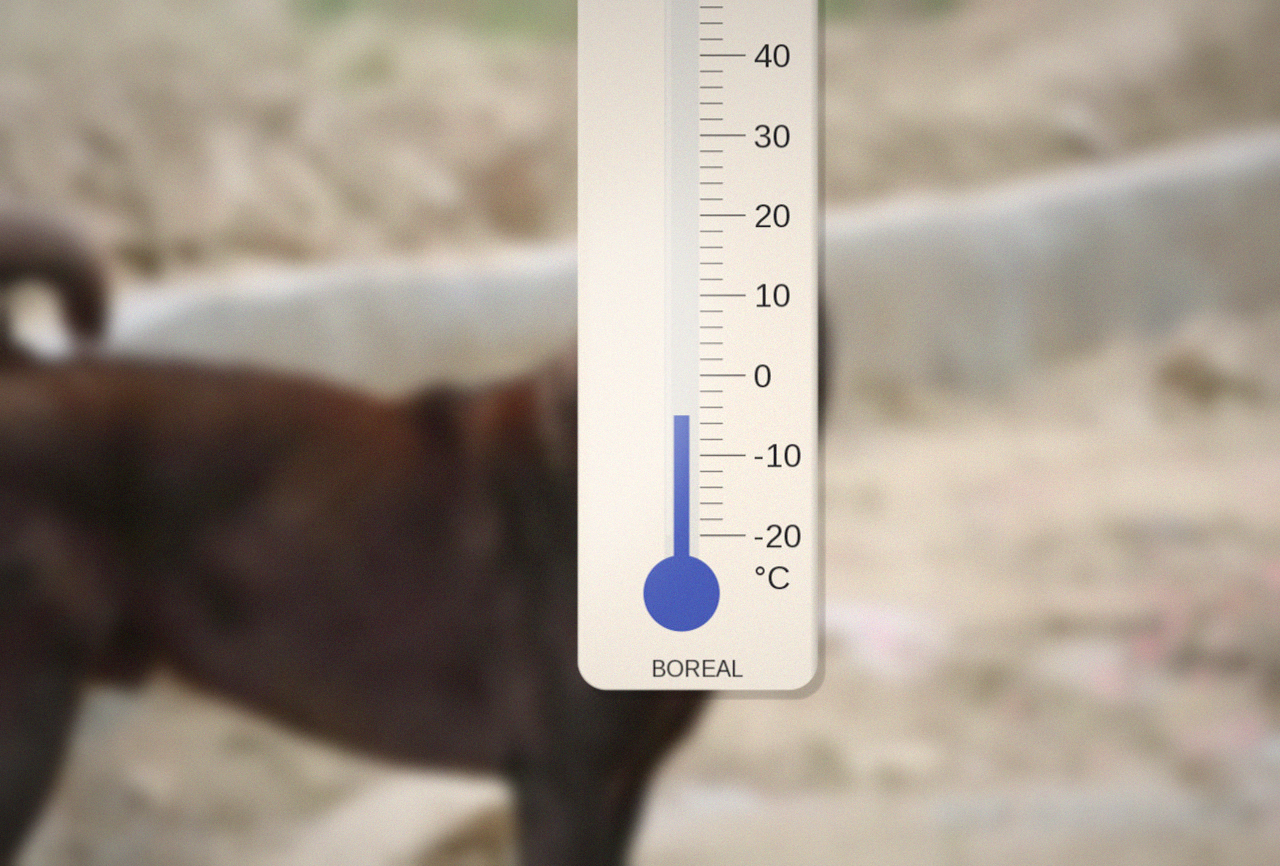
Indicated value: -5 °C
